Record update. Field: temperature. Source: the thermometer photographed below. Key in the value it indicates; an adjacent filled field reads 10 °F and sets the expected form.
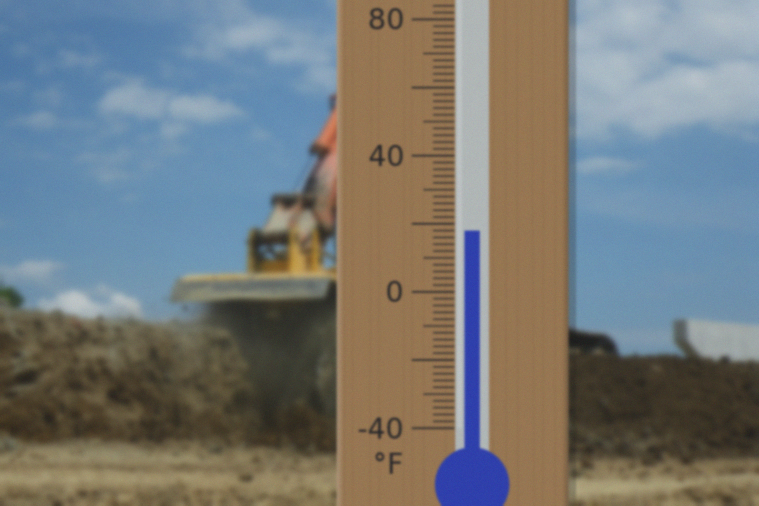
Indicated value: 18 °F
